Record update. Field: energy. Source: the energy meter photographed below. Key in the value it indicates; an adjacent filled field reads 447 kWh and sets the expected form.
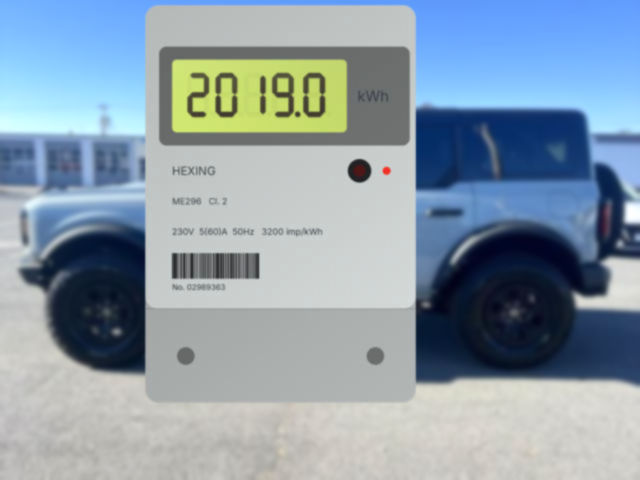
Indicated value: 2019.0 kWh
